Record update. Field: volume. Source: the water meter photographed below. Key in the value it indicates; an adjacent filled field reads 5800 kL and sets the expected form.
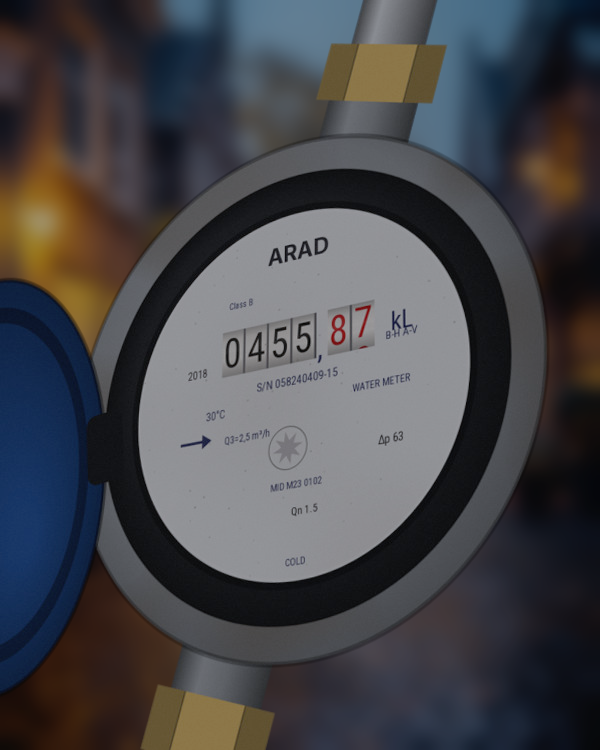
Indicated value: 455.87 kL
